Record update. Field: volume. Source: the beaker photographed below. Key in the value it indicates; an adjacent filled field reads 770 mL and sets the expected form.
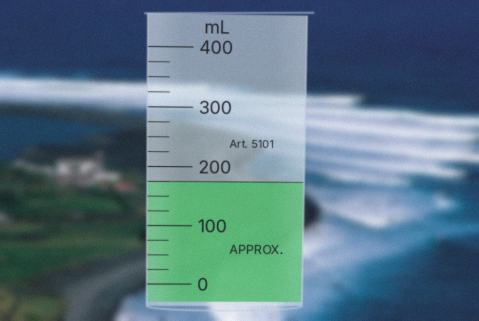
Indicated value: 175 mL
